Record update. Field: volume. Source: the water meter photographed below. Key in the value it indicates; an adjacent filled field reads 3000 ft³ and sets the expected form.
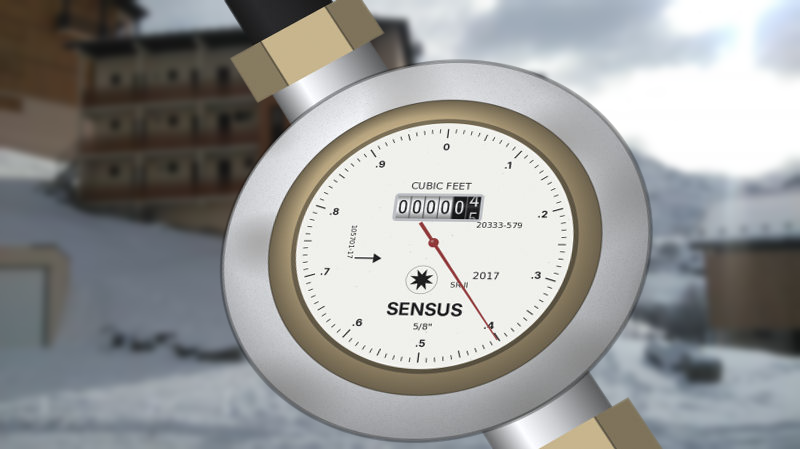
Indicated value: 4.40 ft³
